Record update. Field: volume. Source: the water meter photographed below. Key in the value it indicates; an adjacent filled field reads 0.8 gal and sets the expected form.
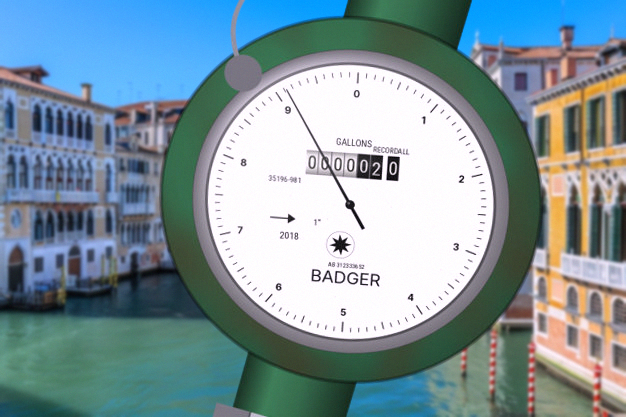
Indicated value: 19.1 gal
